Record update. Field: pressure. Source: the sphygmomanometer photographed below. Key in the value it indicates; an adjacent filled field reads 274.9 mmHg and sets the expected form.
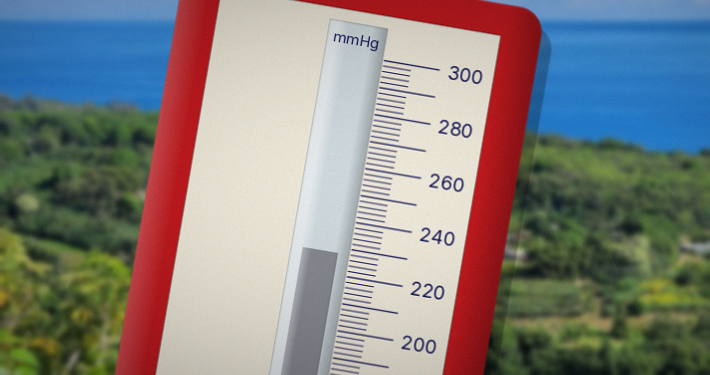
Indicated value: 228 mmHg
